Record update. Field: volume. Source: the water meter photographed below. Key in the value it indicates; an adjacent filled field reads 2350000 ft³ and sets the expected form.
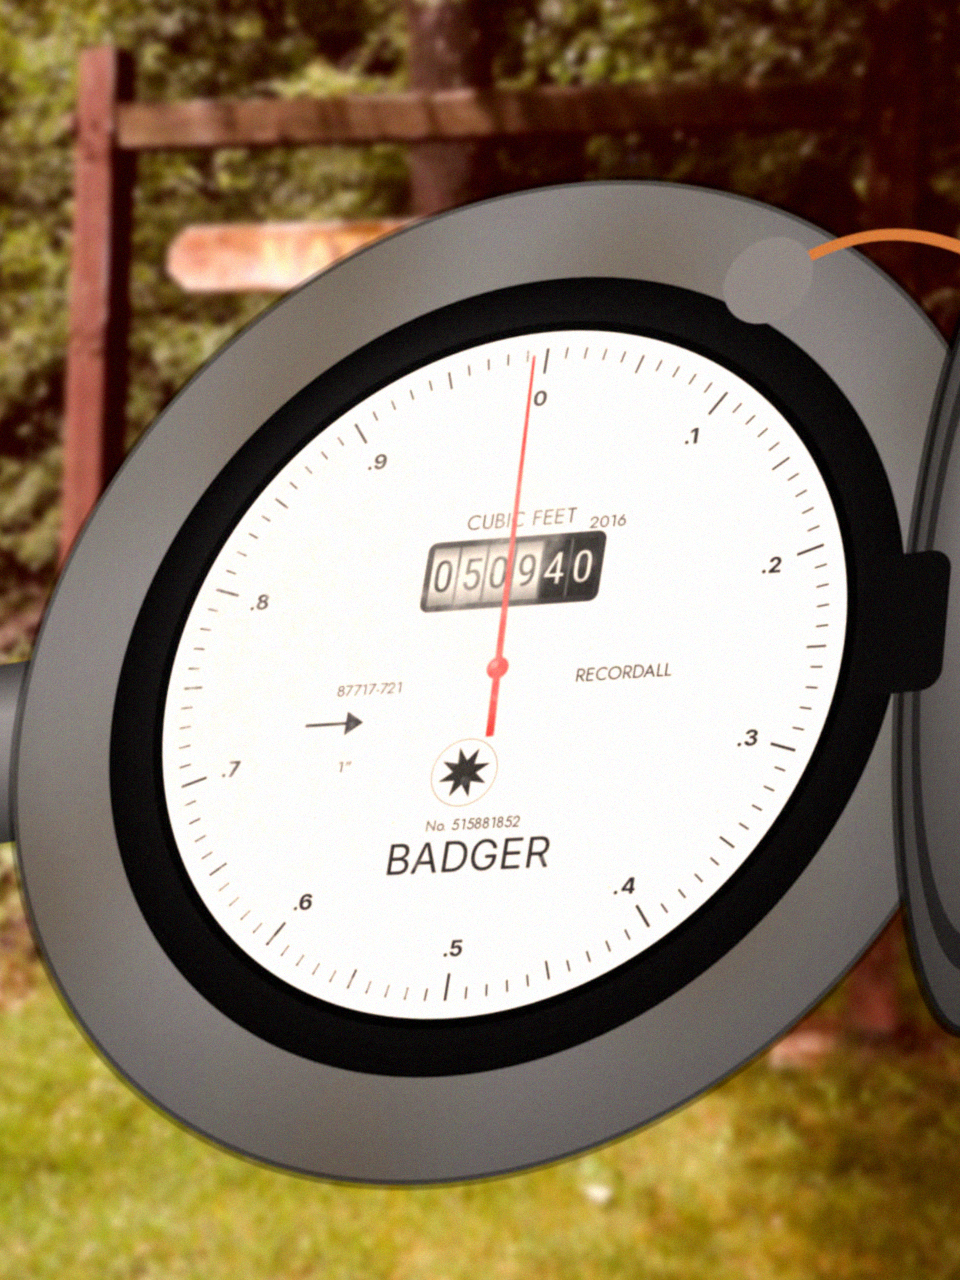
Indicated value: 50939.99 ft³
